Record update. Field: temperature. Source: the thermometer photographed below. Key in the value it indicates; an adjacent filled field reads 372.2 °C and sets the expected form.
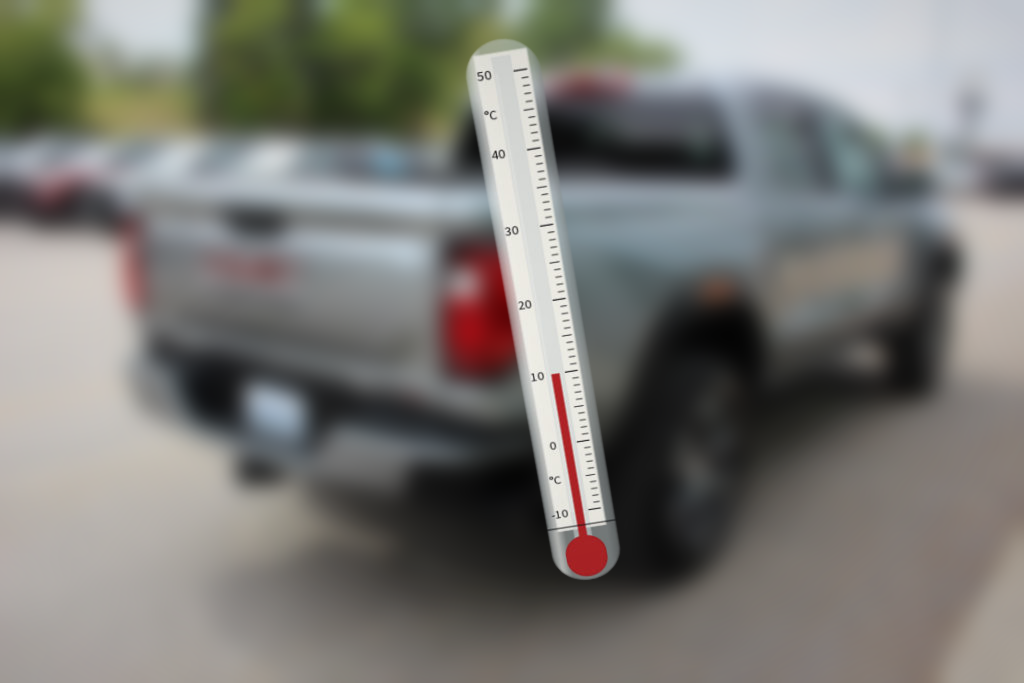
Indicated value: 10 °C
